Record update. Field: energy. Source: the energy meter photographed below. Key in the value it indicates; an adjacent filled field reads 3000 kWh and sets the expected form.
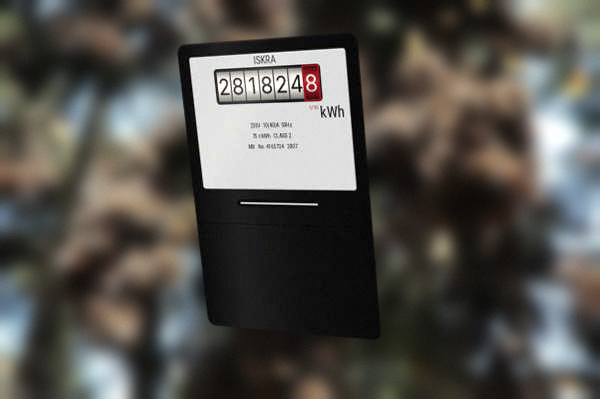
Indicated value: 281824.8 kWh
